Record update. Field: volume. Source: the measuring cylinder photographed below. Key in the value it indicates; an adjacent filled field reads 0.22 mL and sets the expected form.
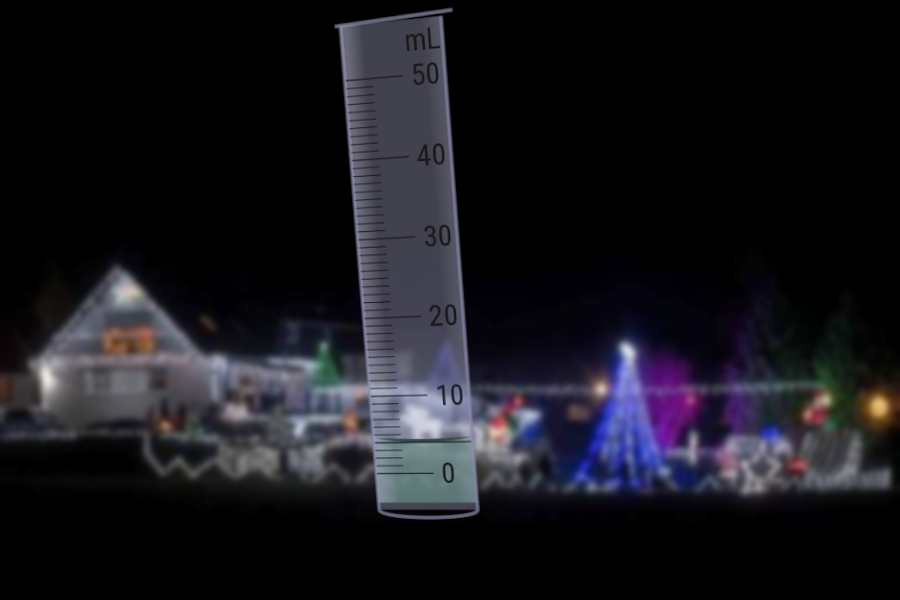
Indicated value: 4 mL
